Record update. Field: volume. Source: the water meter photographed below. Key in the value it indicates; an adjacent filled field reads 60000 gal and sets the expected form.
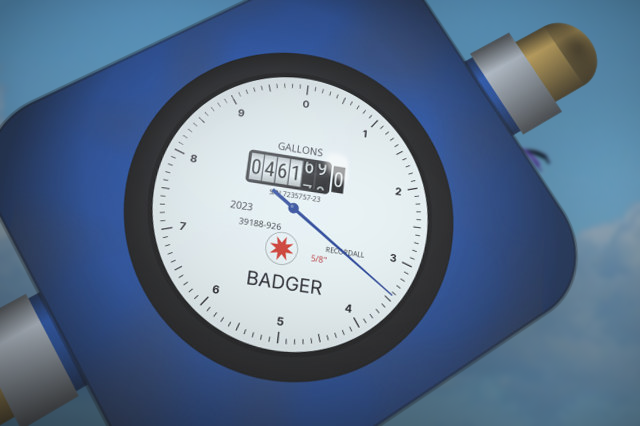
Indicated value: 461693.4 gal
